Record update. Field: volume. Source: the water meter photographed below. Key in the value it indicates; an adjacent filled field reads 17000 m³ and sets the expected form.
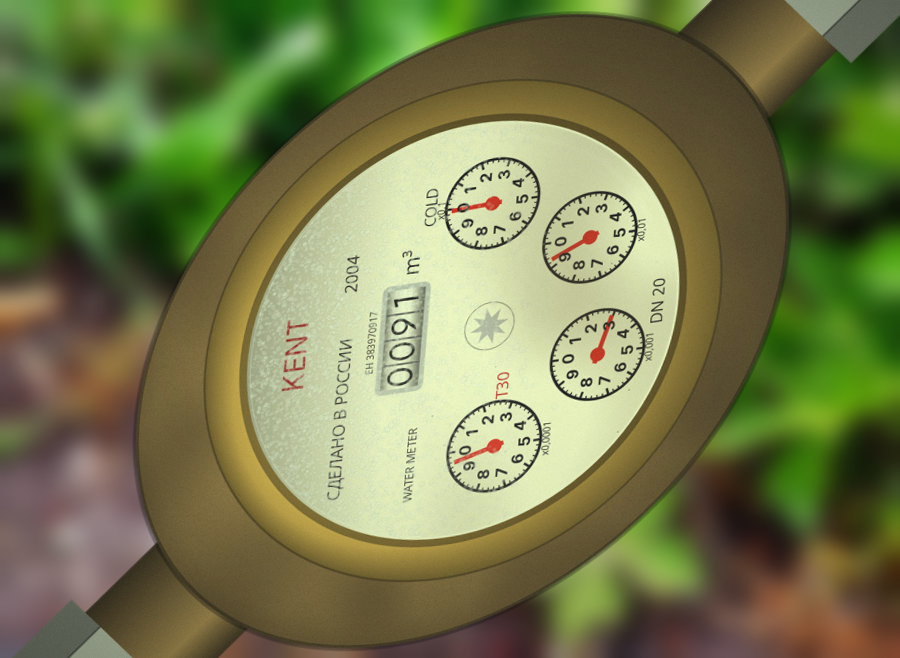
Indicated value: 90.9929 m³
